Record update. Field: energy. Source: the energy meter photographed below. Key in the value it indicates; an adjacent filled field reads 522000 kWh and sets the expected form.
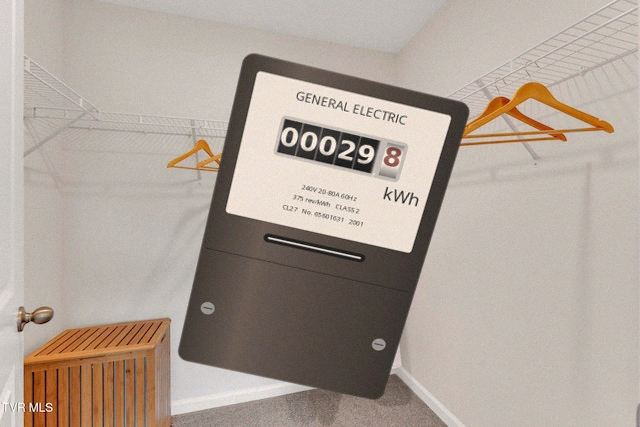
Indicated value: 29.8 kWh
